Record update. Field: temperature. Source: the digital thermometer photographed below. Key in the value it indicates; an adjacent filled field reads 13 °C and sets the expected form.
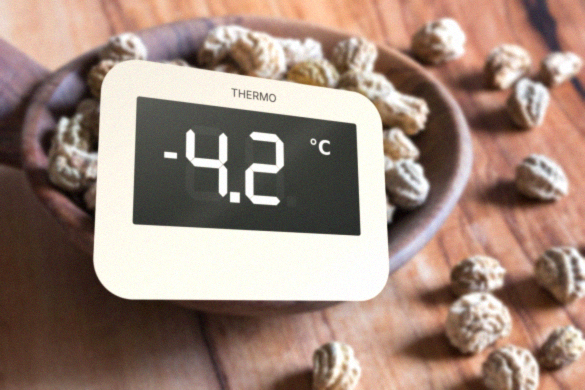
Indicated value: -4.2 °C
